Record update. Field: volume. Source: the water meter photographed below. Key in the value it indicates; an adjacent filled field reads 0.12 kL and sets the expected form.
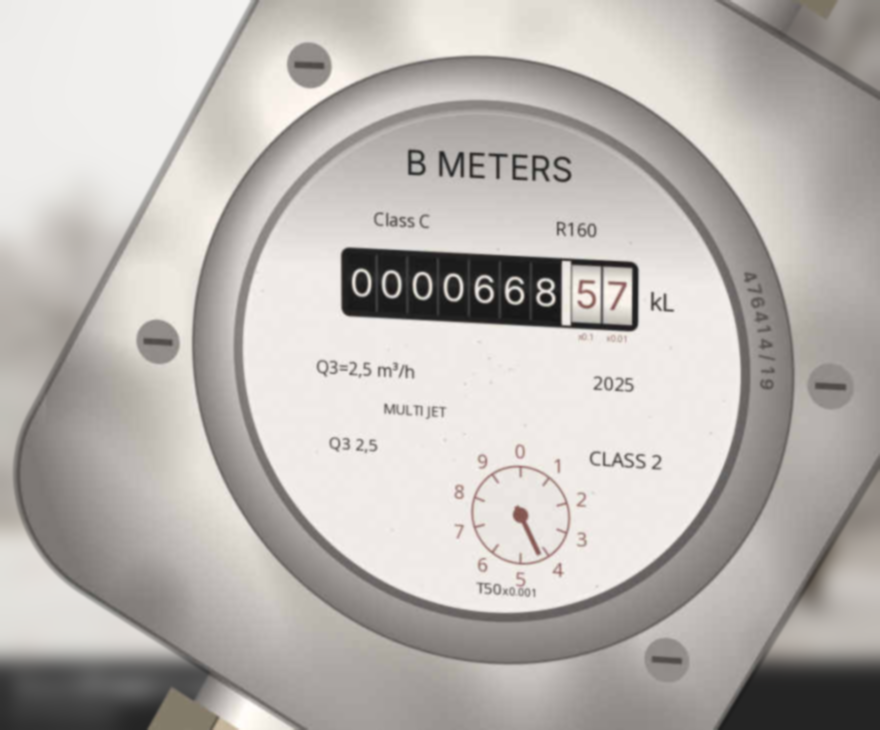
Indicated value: 668.574 kL
